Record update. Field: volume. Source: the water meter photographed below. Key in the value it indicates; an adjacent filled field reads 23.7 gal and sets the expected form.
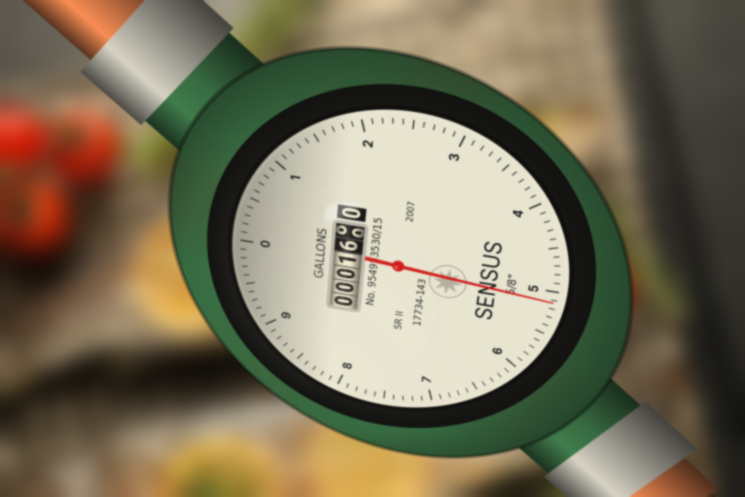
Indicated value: 1685.1 gal
